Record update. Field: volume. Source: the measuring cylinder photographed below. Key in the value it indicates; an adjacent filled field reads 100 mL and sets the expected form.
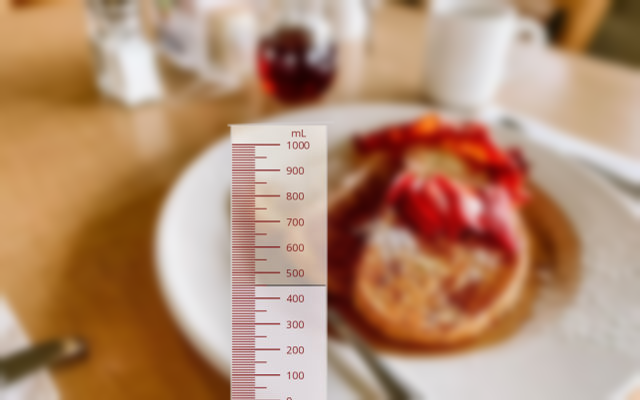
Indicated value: 450 mL
